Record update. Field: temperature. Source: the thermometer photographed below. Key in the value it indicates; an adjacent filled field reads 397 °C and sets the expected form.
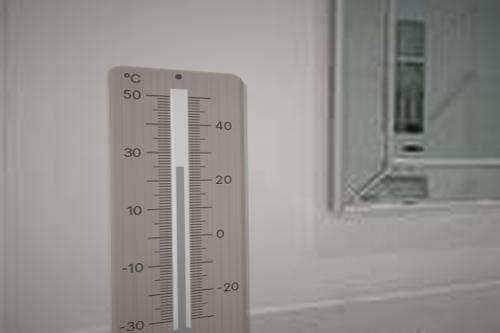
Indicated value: 25 °C
